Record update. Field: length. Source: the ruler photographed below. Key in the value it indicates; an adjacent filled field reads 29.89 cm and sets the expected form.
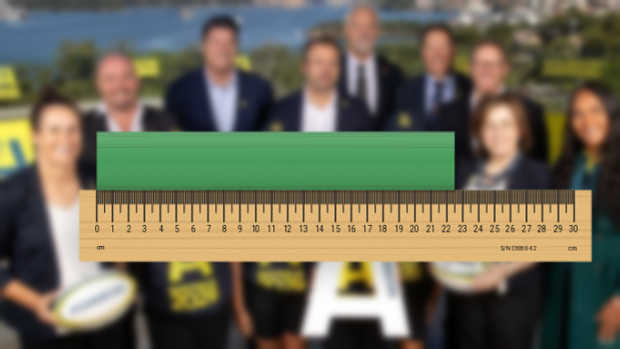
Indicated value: 22.5 cm
